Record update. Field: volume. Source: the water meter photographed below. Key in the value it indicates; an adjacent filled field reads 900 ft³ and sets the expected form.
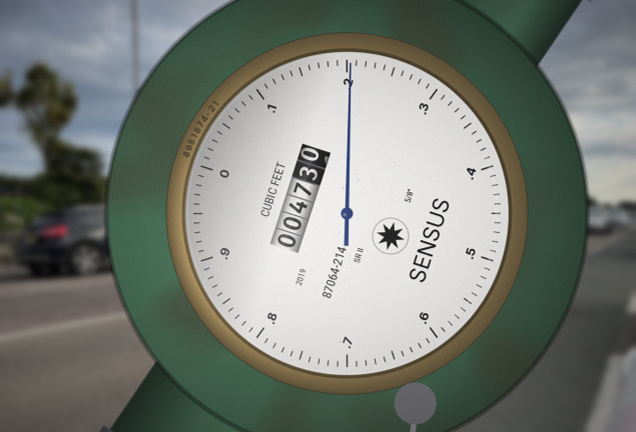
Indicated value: 4730.20 ft³
